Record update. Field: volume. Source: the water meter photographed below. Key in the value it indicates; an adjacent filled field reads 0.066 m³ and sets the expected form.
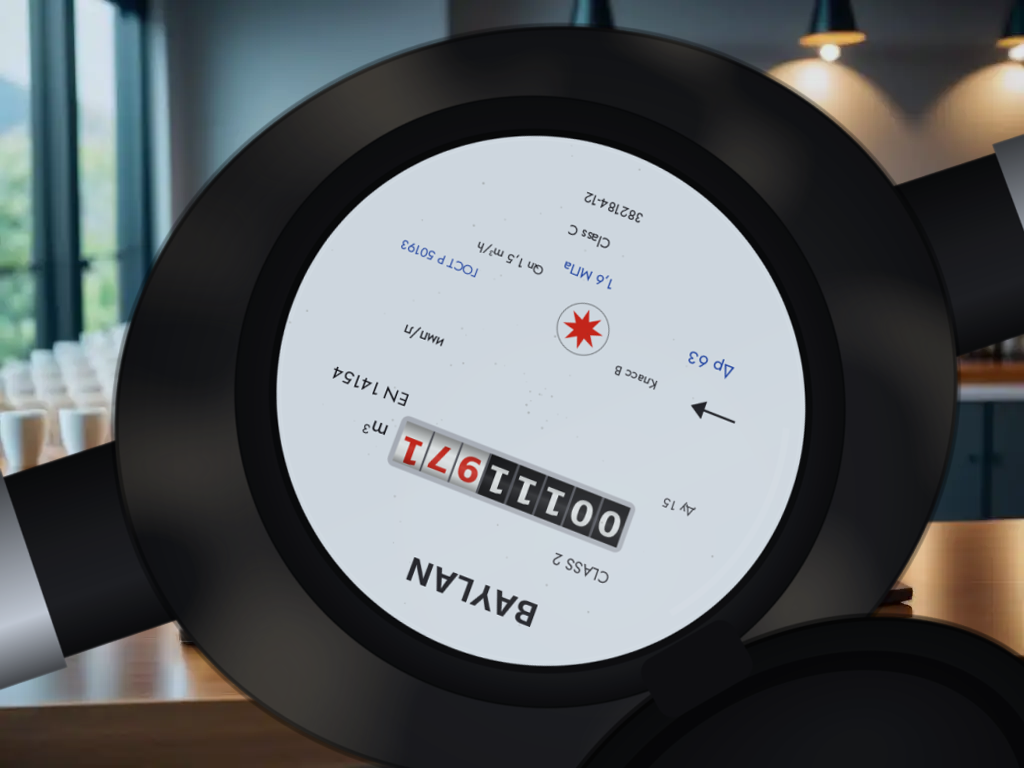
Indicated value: 111.971 m³
